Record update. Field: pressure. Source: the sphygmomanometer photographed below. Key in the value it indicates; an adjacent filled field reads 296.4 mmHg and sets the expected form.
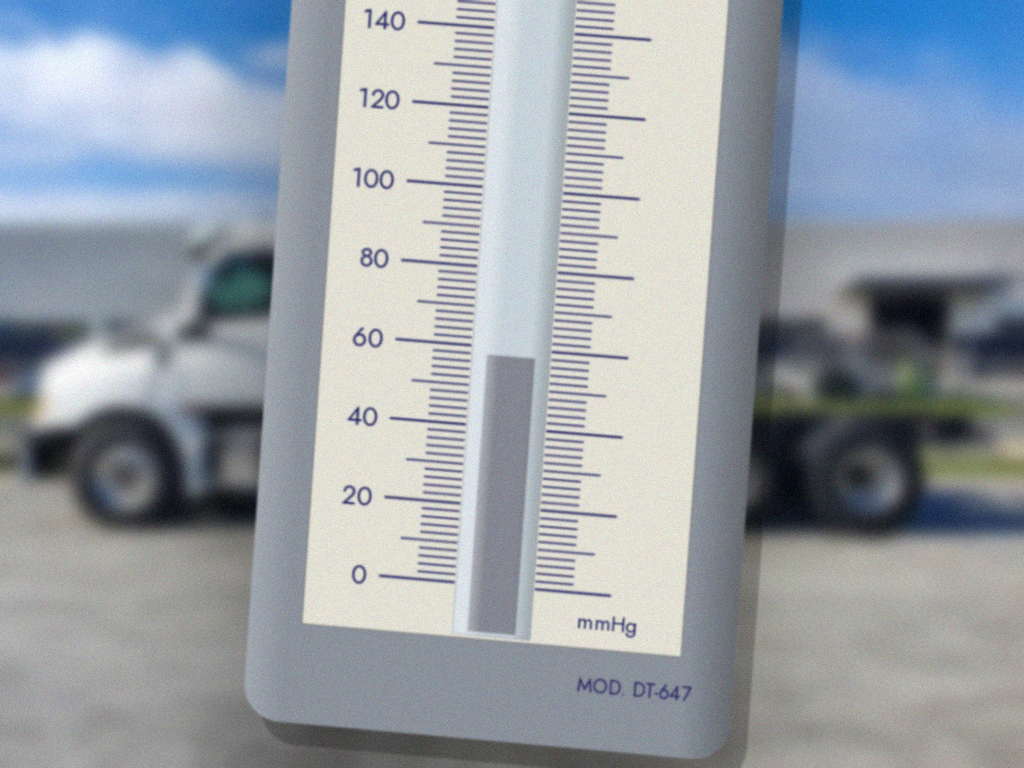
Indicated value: 58 mmHg
